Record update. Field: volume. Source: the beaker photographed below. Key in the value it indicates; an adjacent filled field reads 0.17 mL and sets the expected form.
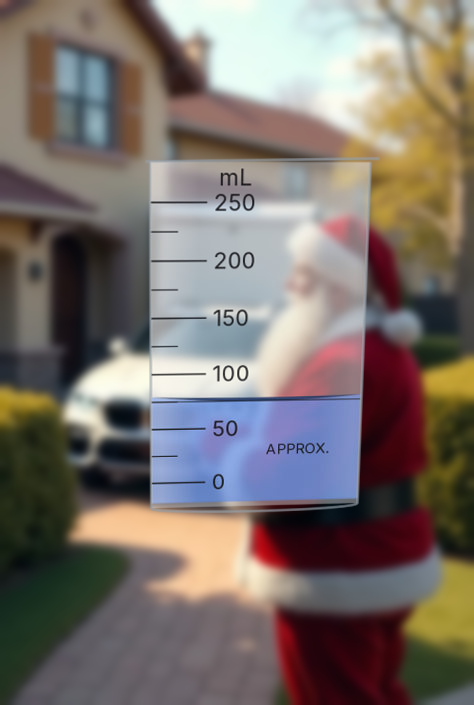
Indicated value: 75 mL
